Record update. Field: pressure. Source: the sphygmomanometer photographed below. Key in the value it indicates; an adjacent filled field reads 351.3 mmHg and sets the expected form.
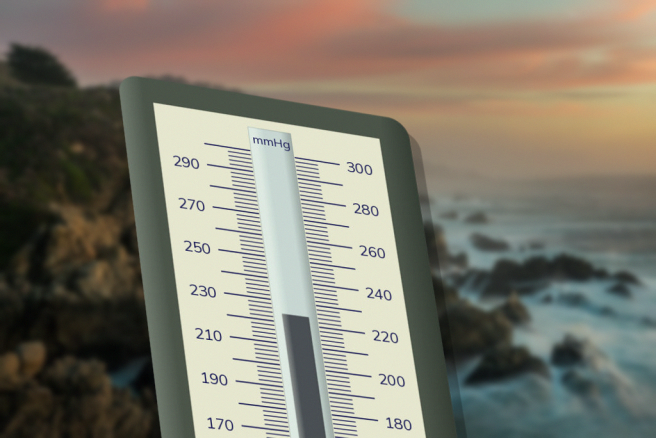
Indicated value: 224 mmHg
